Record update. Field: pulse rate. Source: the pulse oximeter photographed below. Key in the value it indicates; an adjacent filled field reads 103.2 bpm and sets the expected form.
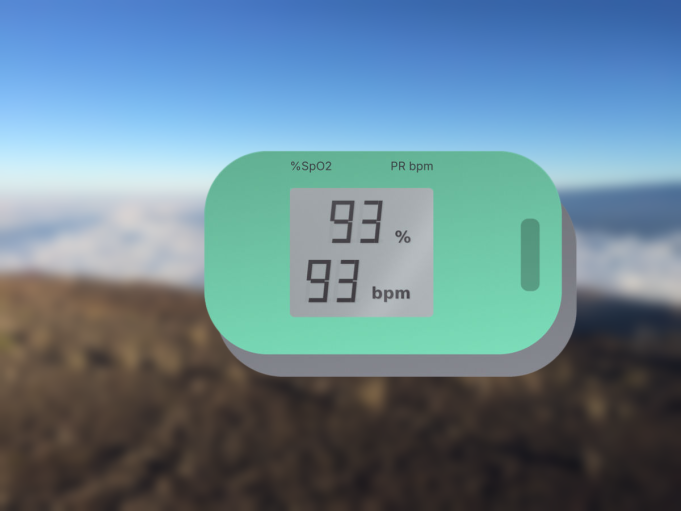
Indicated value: 93 bpm
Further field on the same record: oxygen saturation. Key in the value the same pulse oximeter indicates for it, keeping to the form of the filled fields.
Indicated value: 93 %
